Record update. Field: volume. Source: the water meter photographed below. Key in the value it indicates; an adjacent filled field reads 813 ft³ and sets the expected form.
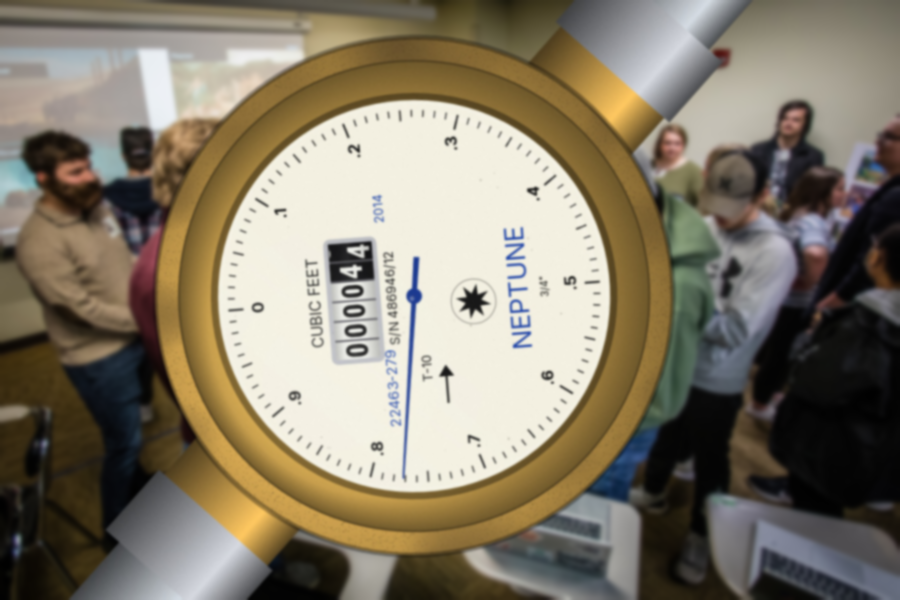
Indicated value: 43.77 ft³
